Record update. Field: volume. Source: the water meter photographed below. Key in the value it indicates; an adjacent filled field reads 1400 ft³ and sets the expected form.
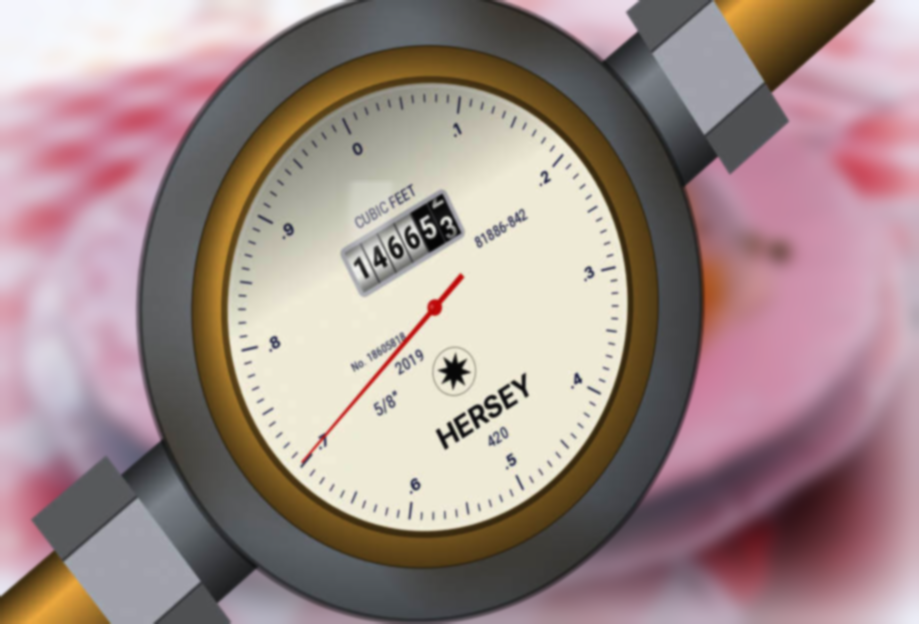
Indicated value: 146652.70 ft³
